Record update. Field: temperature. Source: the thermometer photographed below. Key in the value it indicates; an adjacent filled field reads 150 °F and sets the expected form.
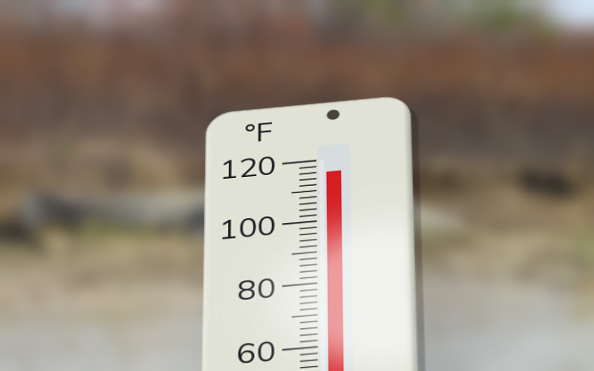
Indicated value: 116 °F
